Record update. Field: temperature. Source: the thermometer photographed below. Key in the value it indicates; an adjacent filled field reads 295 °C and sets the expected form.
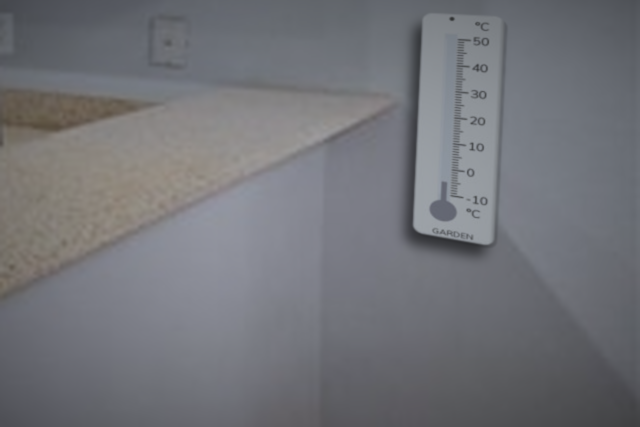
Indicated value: -5 °C
